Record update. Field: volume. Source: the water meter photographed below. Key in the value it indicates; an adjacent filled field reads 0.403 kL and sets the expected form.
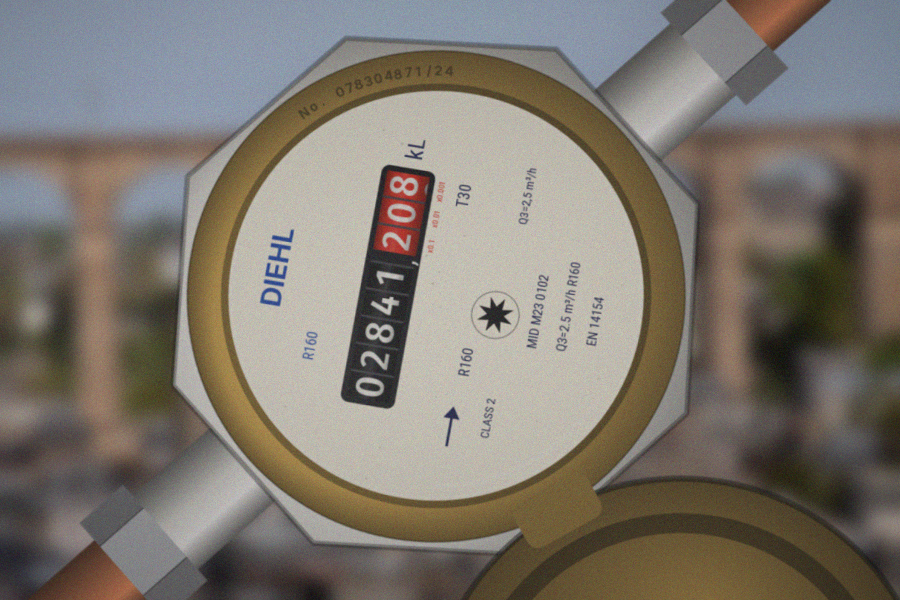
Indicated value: 2841.208 kL
